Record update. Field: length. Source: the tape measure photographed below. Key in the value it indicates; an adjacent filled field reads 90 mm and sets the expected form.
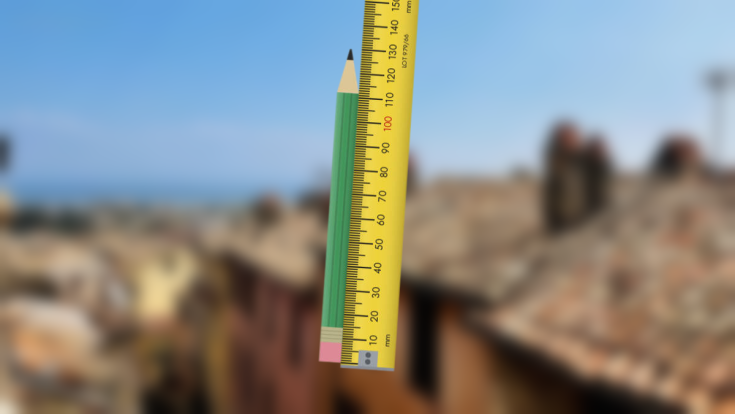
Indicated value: 130 mm
